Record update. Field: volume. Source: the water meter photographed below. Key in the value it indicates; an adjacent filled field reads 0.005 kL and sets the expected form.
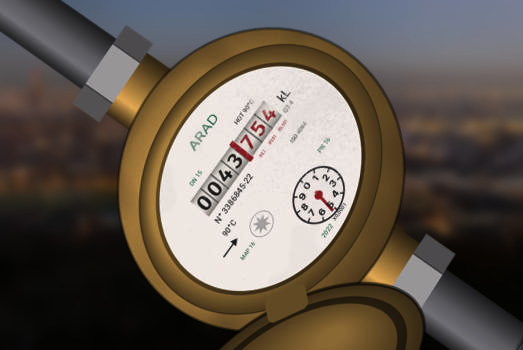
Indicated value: 43.7545 kL
